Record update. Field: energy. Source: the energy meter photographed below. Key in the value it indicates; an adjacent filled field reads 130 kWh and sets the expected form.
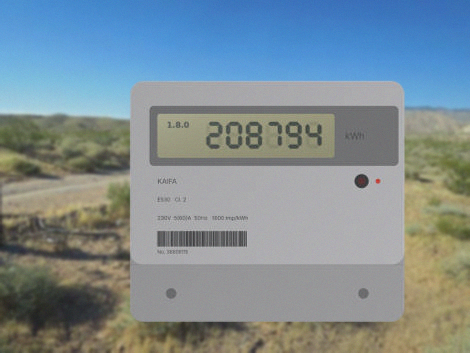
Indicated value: 208794 kWh
